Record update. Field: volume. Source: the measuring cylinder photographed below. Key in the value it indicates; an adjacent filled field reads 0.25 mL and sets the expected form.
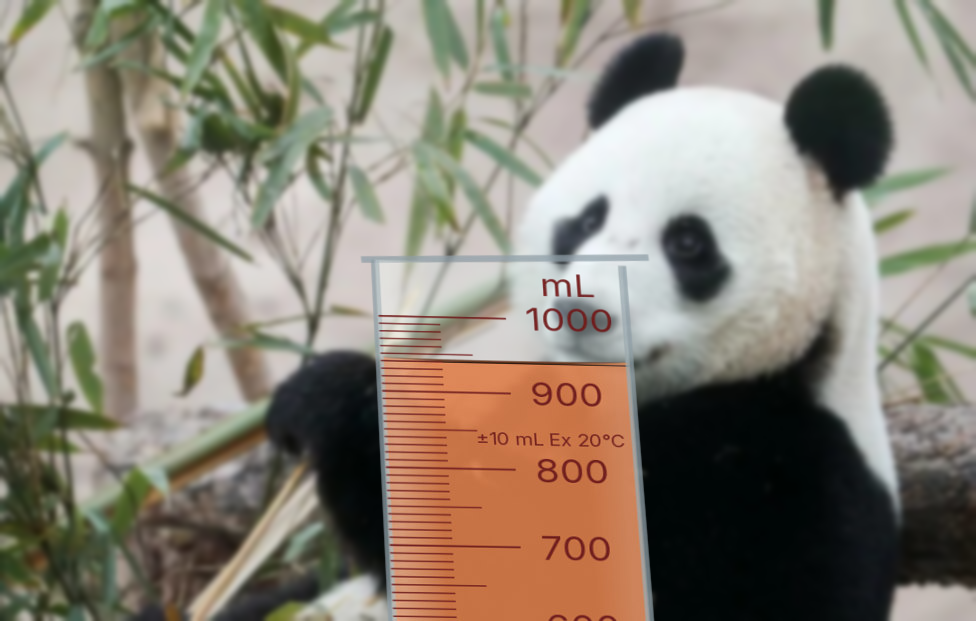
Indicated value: 940 mL
